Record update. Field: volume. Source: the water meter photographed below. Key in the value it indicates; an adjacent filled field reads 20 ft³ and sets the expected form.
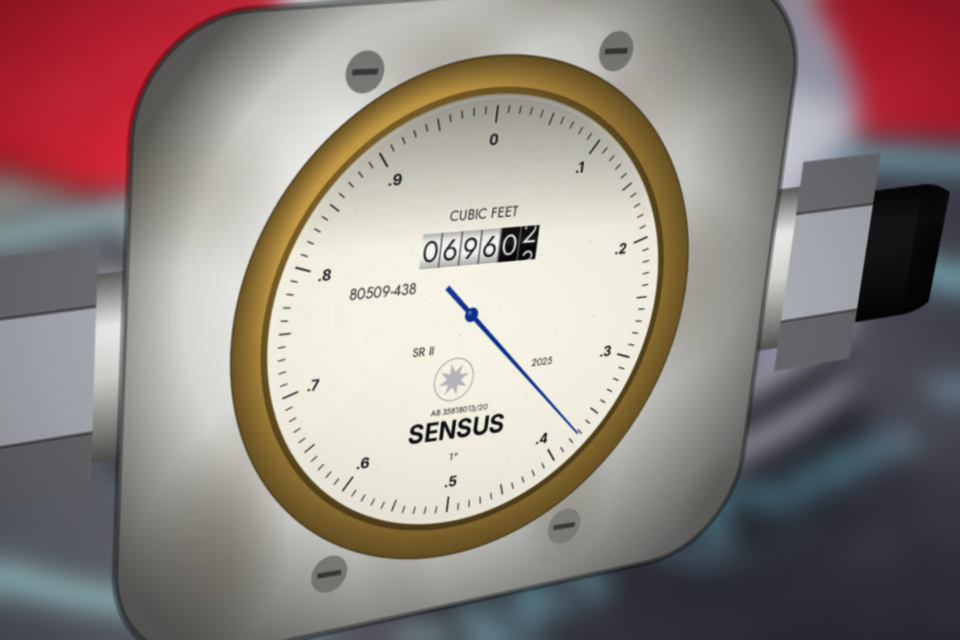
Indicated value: 69602.37 ft³
